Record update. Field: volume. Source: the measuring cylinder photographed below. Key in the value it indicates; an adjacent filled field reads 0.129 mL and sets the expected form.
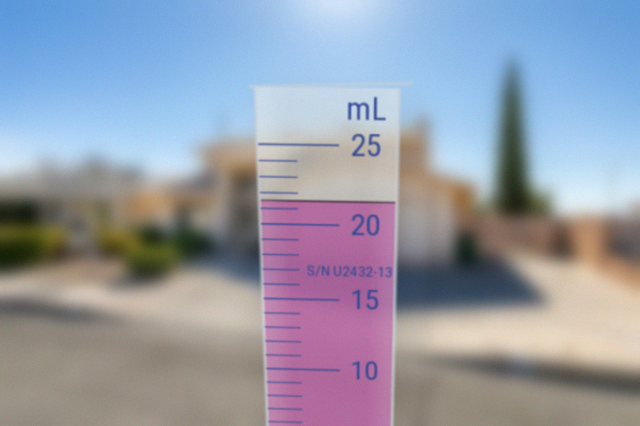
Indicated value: 21.5 mL
